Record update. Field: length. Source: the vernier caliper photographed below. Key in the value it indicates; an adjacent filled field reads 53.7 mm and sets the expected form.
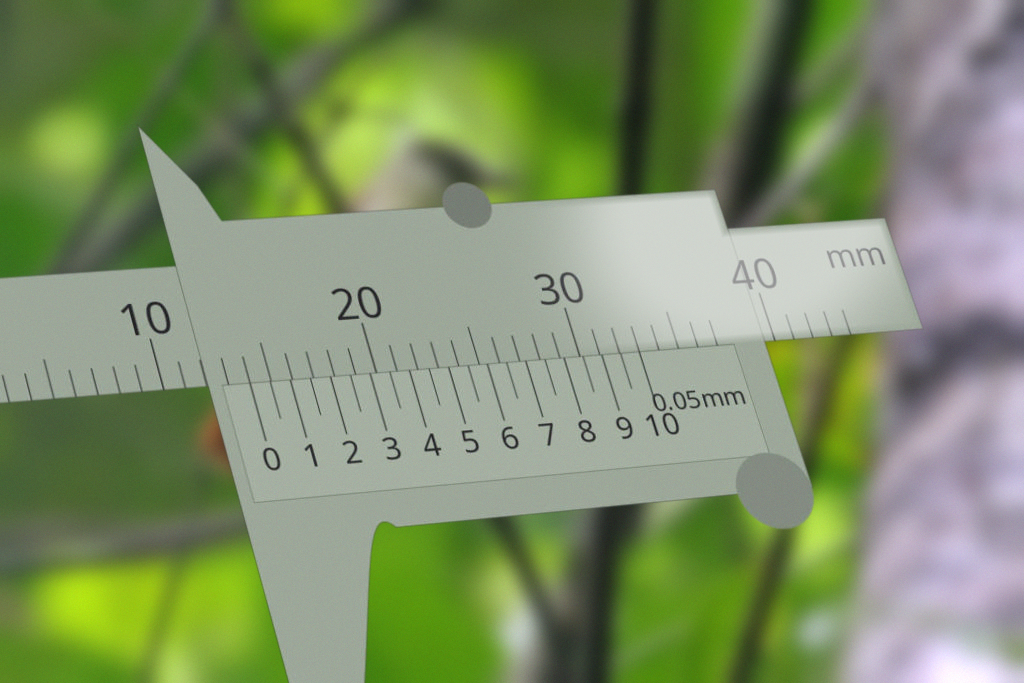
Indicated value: 14.0 mm
